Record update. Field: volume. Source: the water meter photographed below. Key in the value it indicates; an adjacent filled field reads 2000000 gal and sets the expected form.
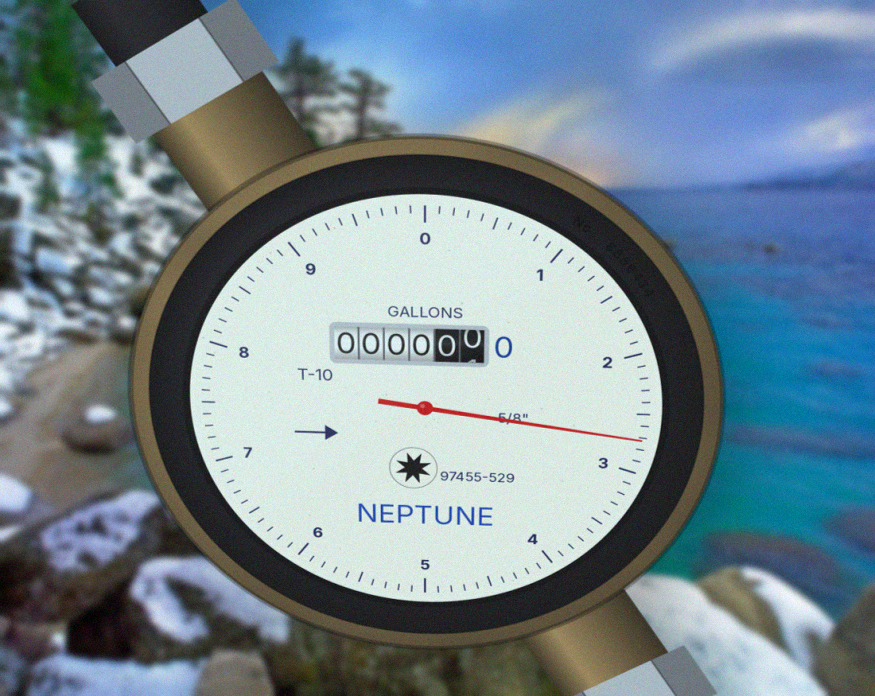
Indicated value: 2.7 gal
